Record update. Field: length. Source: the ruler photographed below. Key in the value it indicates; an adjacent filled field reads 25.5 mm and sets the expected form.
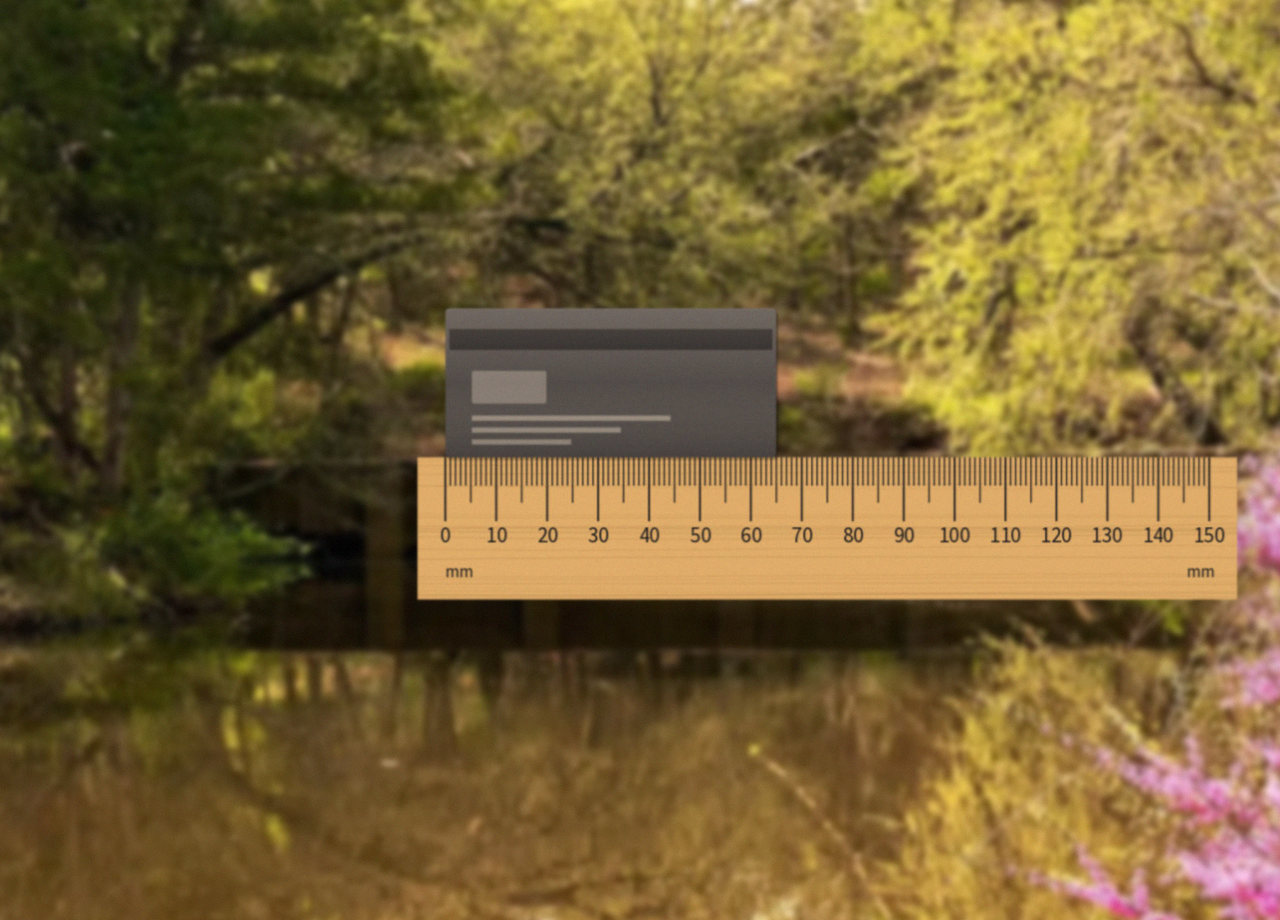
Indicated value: 65 mm
